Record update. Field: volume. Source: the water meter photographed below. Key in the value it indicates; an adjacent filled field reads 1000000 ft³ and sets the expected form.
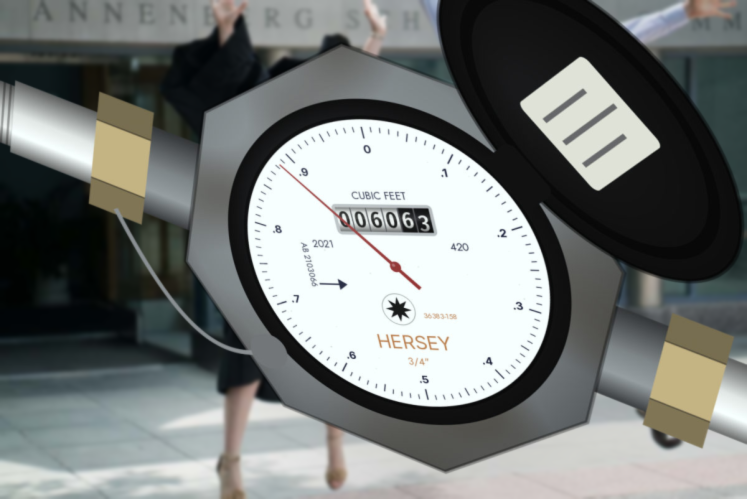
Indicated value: 6062.88 ft³
